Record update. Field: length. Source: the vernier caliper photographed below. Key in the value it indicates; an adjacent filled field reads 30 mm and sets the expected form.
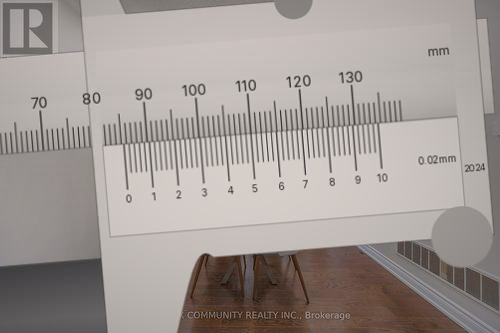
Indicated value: 85.5 mm
